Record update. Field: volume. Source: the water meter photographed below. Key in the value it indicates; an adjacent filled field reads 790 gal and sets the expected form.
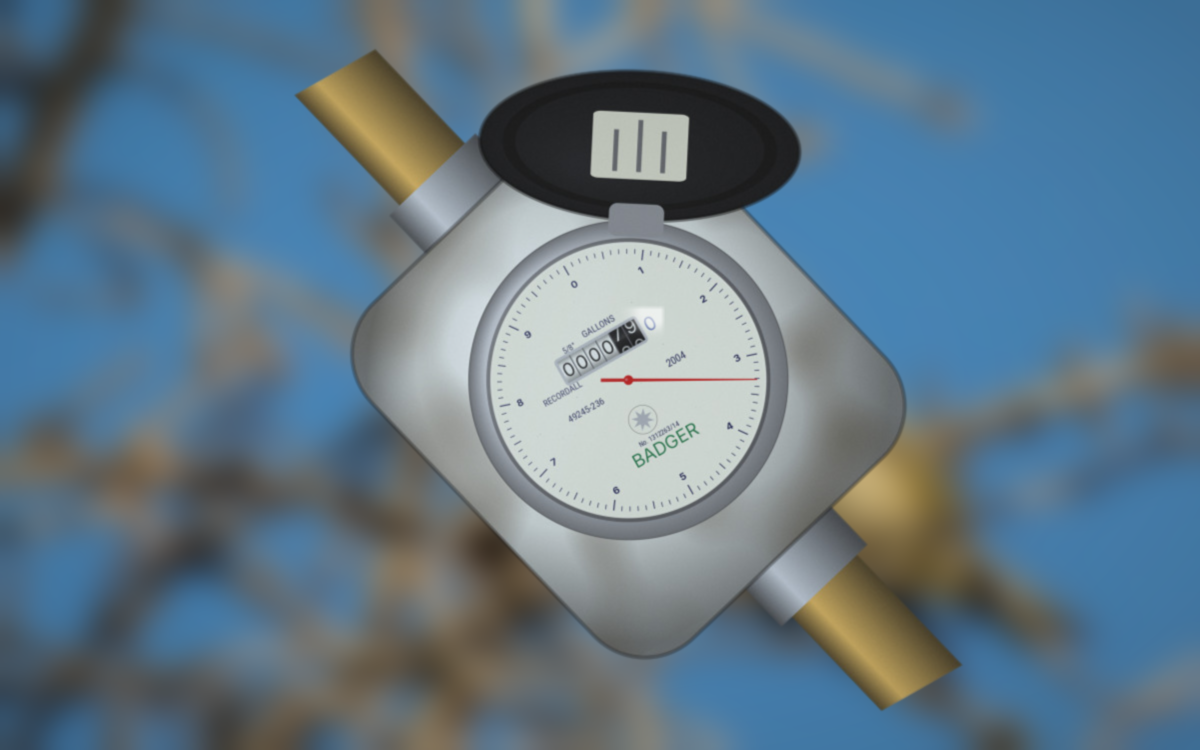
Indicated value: 793.3 gal
